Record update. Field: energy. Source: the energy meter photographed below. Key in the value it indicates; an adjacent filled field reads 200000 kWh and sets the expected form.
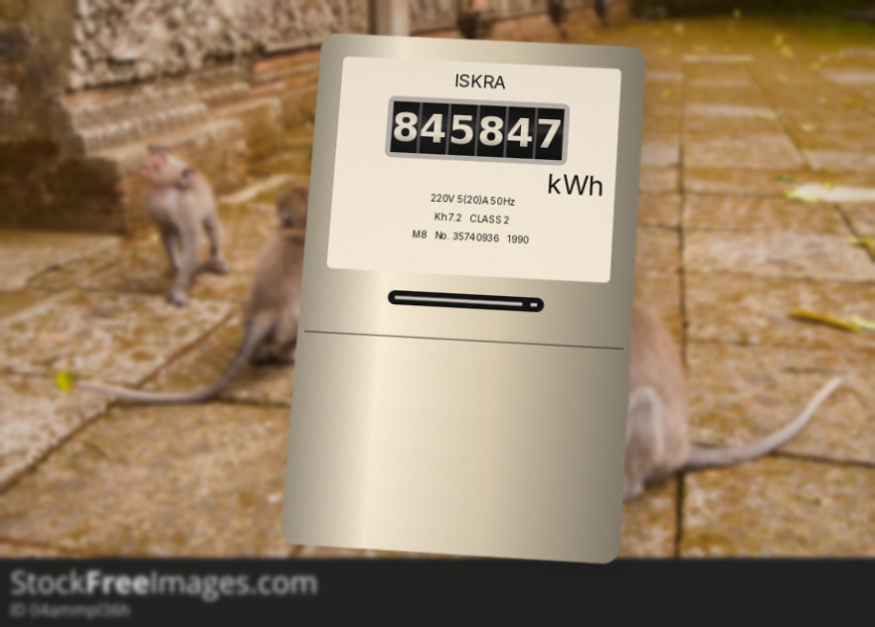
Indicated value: 845847 kWh
